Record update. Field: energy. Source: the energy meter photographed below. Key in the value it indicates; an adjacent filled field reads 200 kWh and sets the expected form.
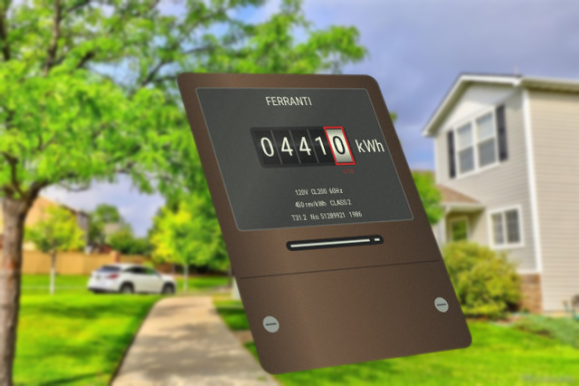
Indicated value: 441.0 kWh
